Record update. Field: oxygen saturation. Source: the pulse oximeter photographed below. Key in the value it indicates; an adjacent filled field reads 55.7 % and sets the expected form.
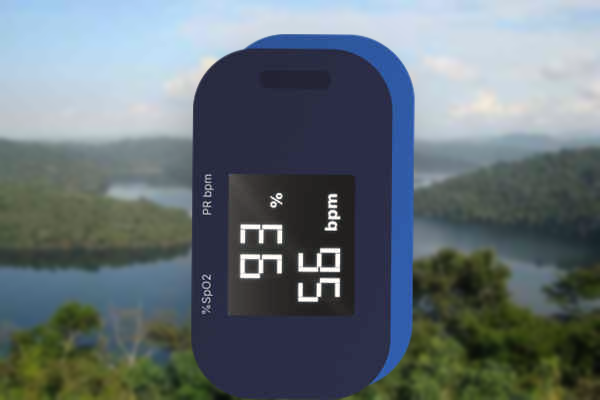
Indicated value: 93 %
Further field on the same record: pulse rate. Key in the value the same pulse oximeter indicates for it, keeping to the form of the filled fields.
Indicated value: 56 bpm
